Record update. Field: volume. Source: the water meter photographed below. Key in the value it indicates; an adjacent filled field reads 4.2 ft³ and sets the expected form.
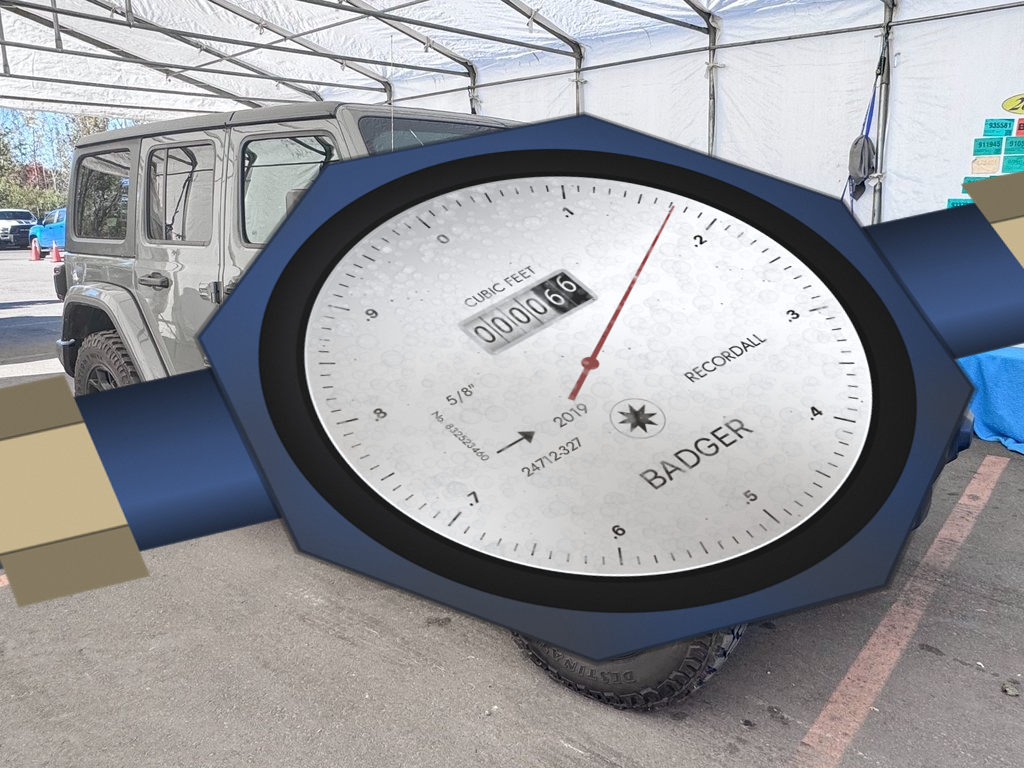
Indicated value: 66.17 ft³
